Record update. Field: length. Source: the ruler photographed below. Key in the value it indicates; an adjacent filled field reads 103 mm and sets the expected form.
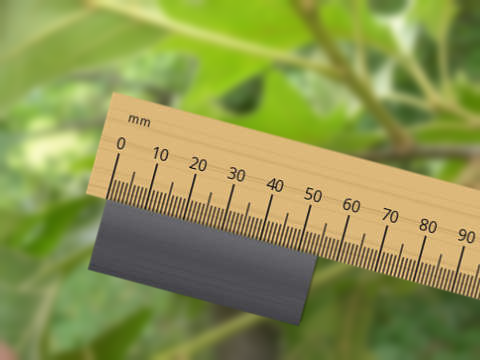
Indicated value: 55 mm
